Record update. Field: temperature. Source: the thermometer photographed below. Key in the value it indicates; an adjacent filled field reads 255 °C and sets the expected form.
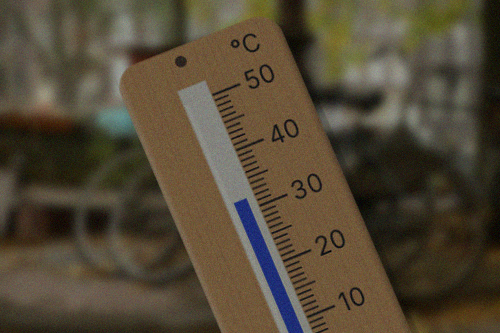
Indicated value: 32 °C
